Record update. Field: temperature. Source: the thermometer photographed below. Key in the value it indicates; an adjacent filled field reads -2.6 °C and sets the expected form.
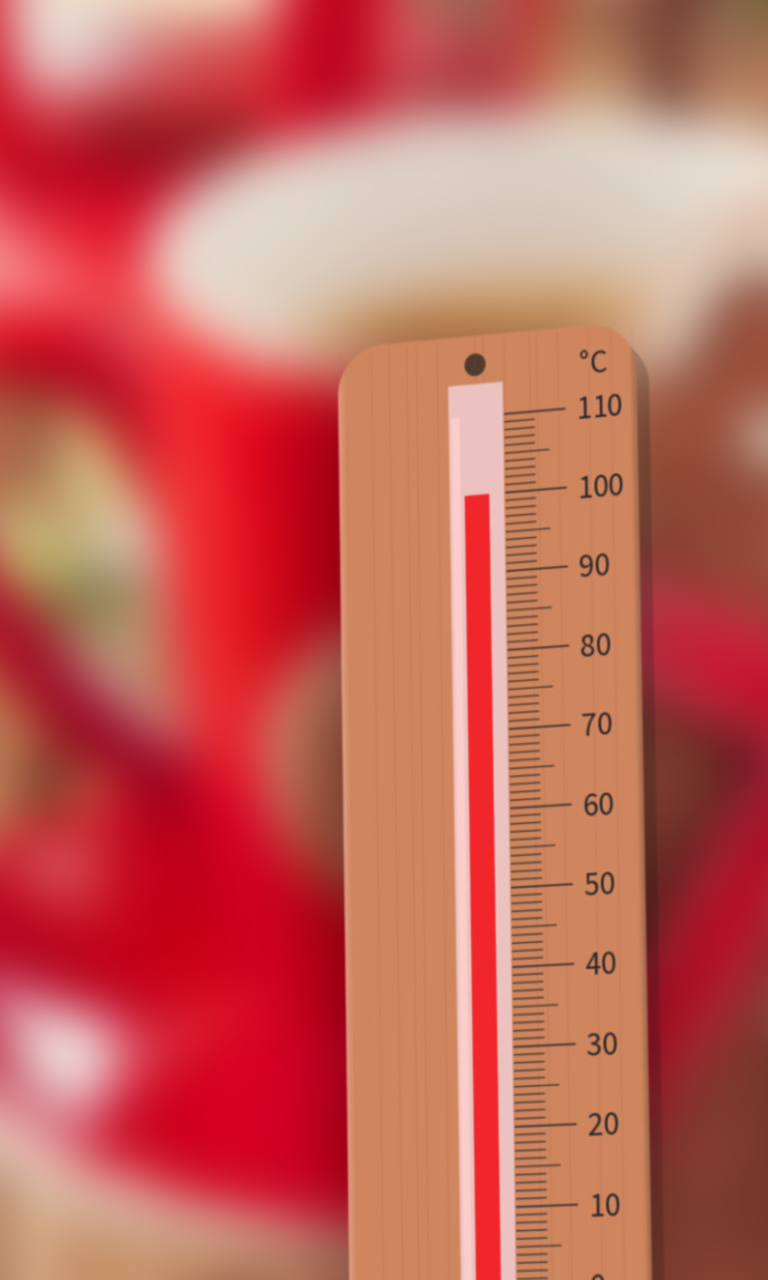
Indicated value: 100 °C
